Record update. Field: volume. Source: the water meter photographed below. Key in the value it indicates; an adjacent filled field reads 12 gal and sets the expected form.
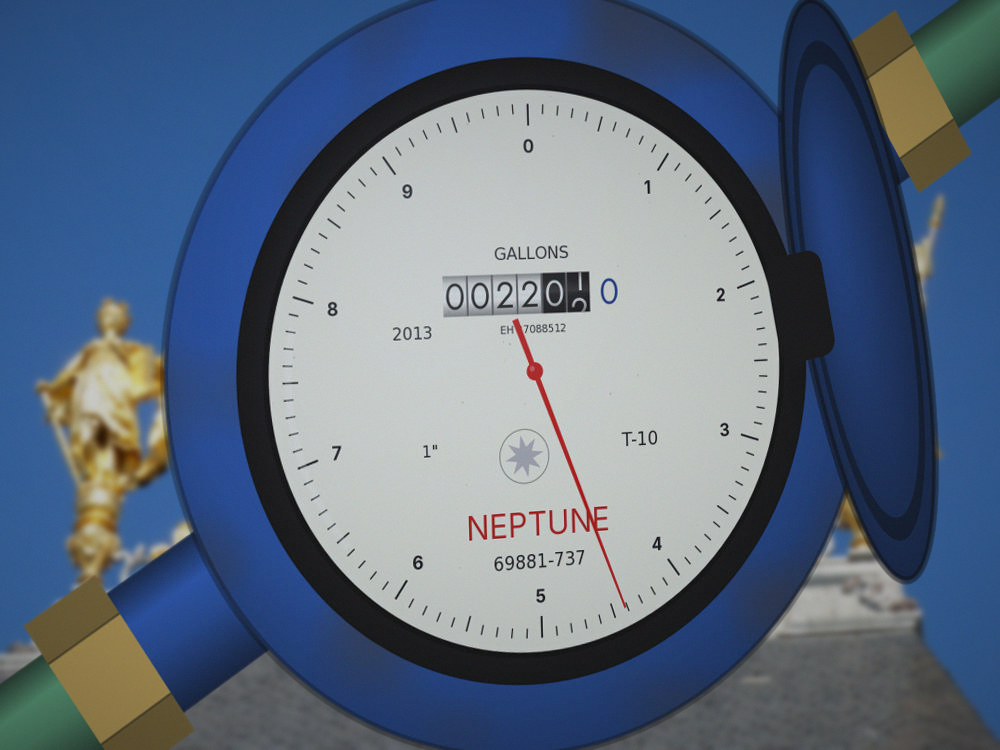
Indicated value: 22014.4 gal
